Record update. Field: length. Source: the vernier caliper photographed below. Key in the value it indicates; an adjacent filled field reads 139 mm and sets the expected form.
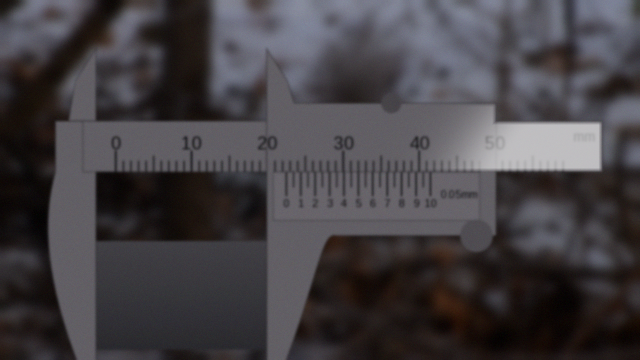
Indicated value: 22.5 mm
